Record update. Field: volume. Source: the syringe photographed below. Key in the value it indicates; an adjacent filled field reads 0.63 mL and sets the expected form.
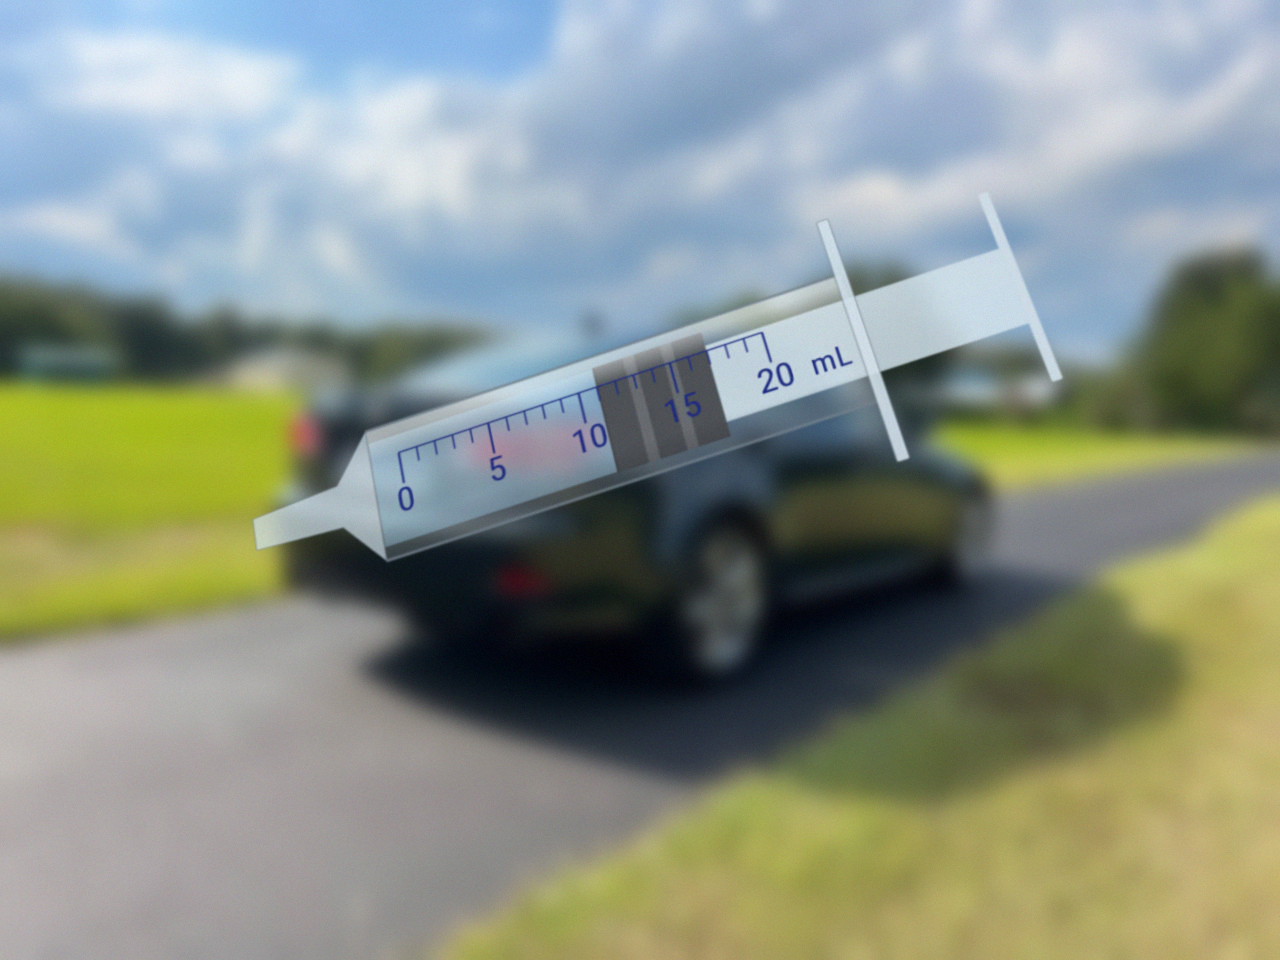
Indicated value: 11 mL
